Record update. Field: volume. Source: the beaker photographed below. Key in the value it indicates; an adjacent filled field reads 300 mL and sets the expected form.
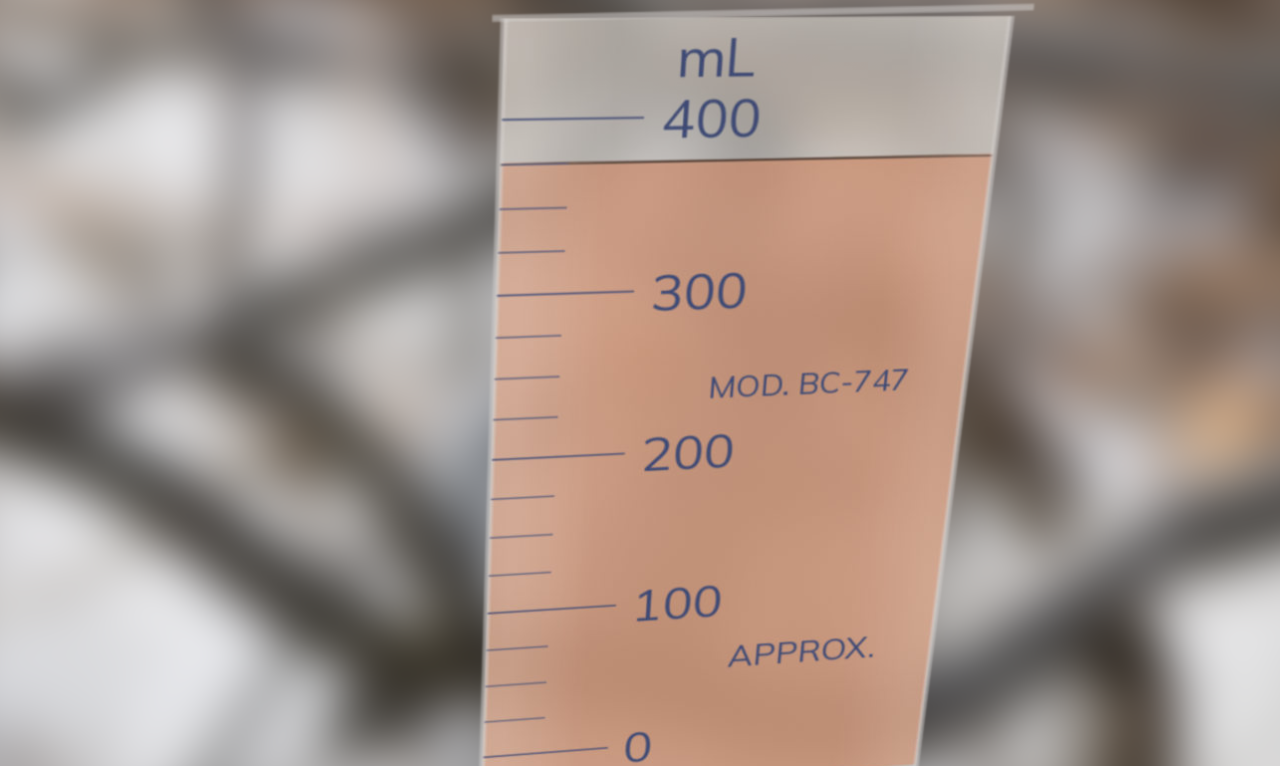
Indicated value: 375 mL
